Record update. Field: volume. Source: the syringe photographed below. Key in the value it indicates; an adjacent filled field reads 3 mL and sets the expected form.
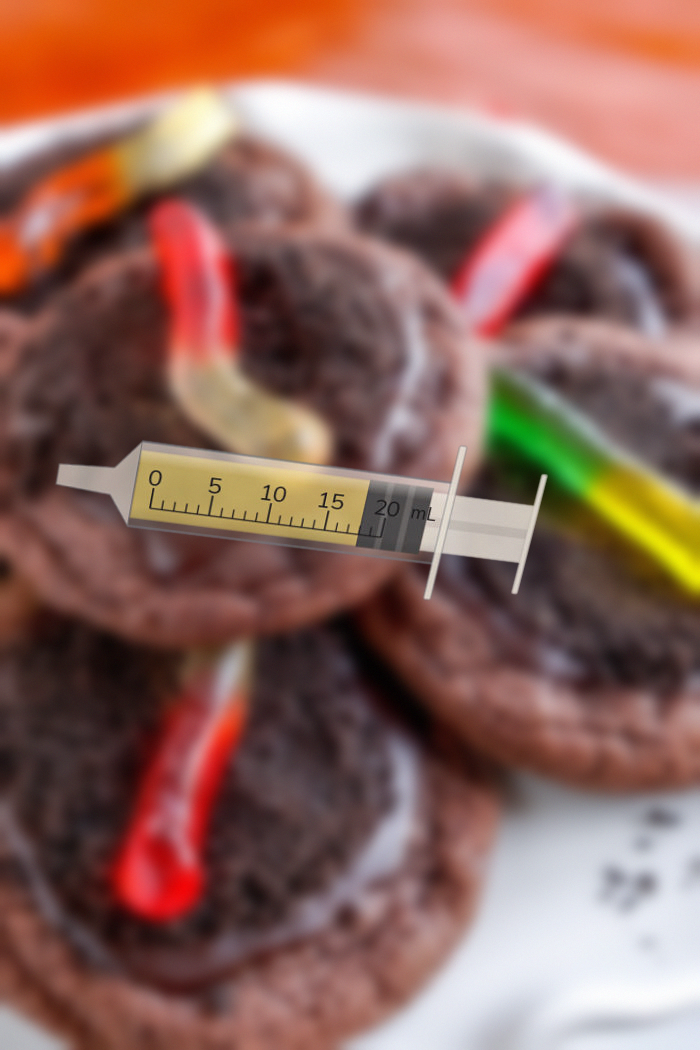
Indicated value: 18 mL
